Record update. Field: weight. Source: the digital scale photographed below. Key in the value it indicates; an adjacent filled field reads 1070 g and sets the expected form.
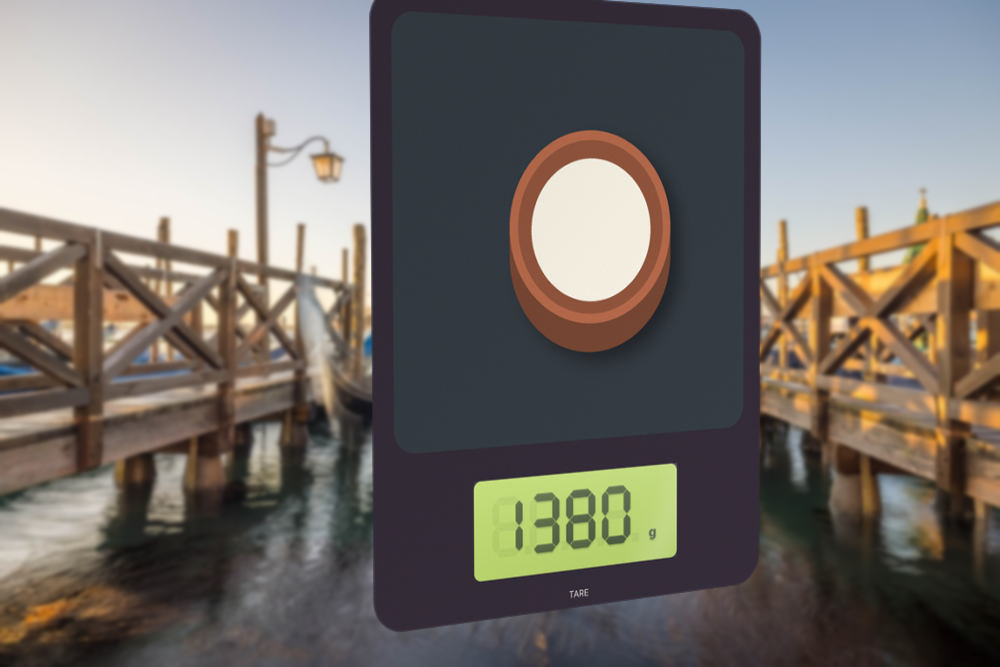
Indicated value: 1380 g
